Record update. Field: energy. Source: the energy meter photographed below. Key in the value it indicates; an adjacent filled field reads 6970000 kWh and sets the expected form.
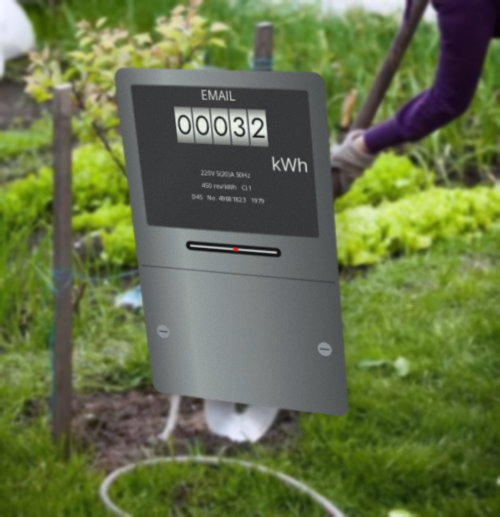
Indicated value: 32 kWh
